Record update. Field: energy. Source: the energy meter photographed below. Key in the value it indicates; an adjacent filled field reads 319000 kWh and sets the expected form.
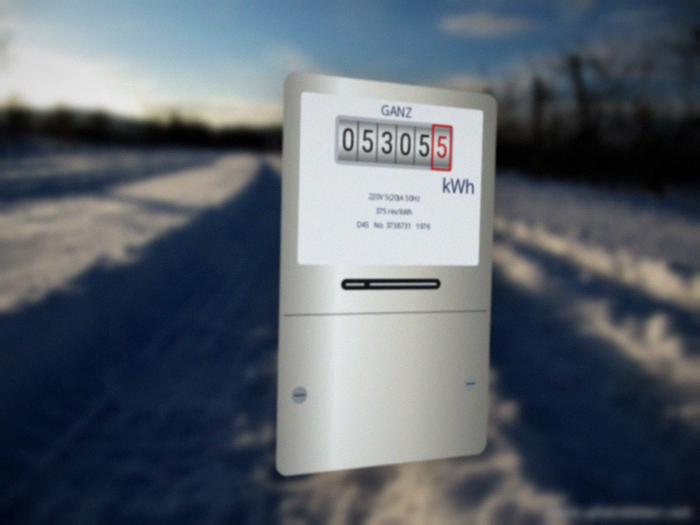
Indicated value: 5305.5 kWh
